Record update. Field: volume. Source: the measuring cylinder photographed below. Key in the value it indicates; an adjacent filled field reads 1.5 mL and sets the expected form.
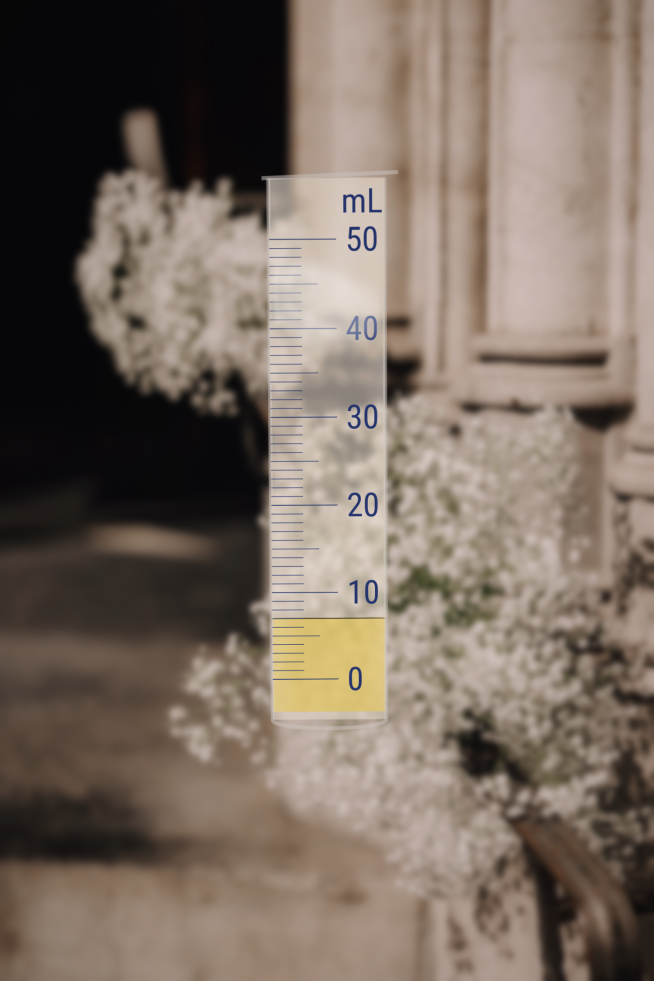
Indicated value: 7 mL
